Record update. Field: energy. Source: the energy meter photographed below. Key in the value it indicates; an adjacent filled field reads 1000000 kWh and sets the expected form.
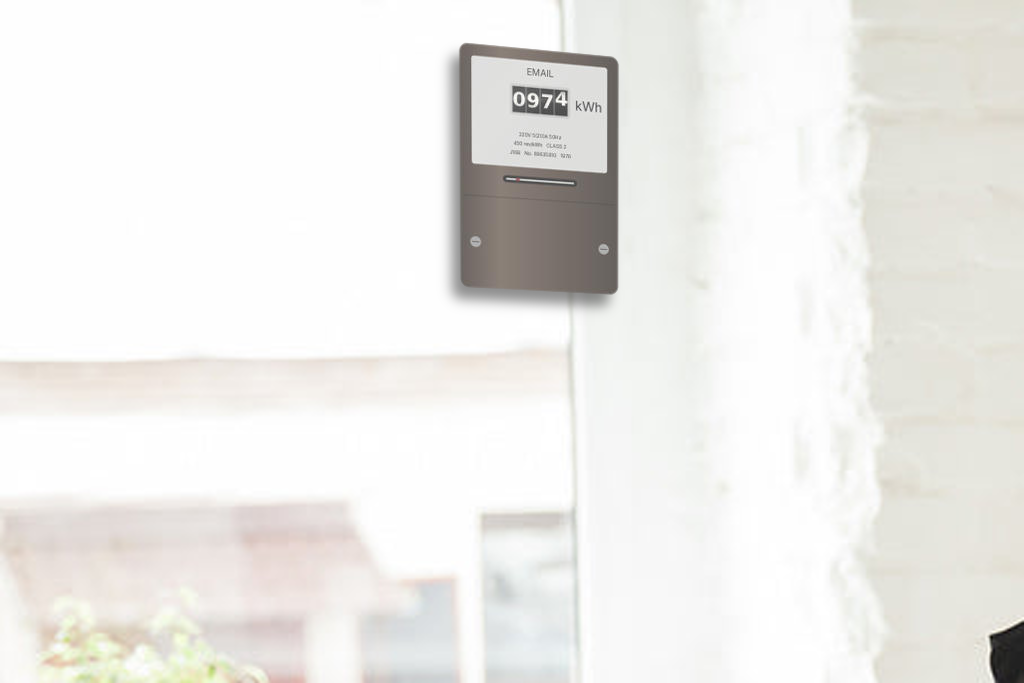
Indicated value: 974 kWh
